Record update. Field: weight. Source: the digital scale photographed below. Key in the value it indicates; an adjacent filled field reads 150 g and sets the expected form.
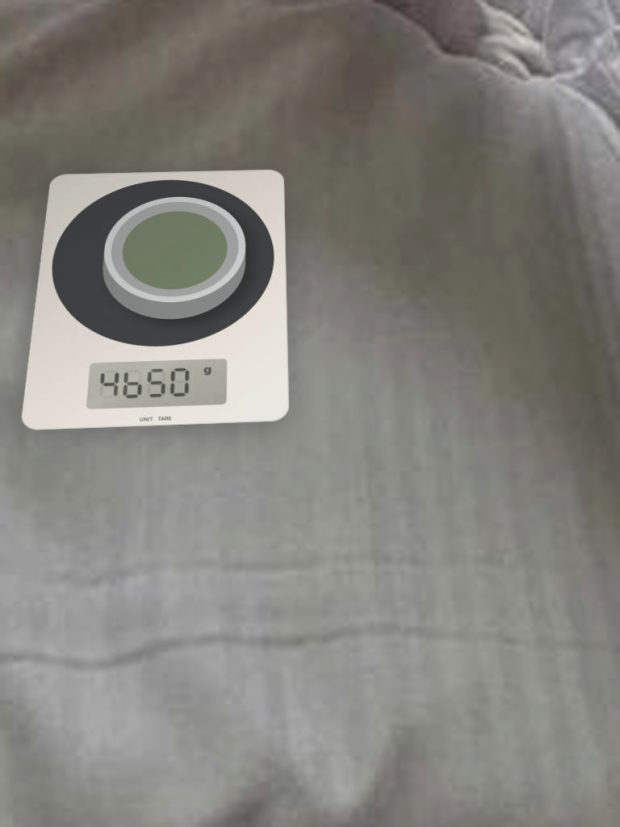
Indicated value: 4650 g
